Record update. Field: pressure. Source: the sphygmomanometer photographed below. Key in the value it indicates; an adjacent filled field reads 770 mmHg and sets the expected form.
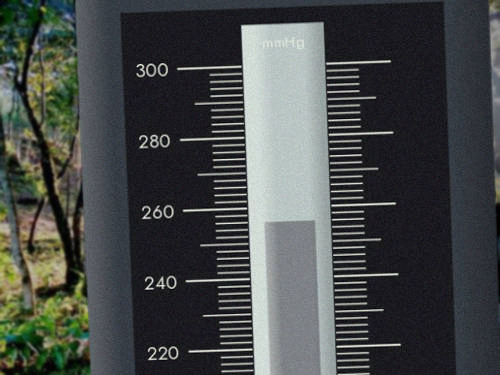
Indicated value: 256 mmHg
